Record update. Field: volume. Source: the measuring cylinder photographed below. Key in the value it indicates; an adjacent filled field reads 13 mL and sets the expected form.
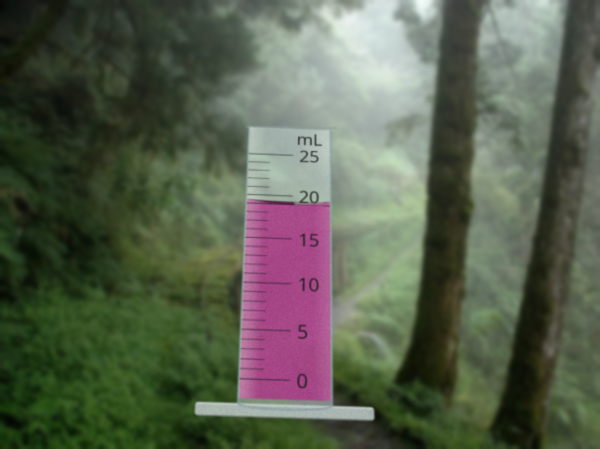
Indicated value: 19 mL
